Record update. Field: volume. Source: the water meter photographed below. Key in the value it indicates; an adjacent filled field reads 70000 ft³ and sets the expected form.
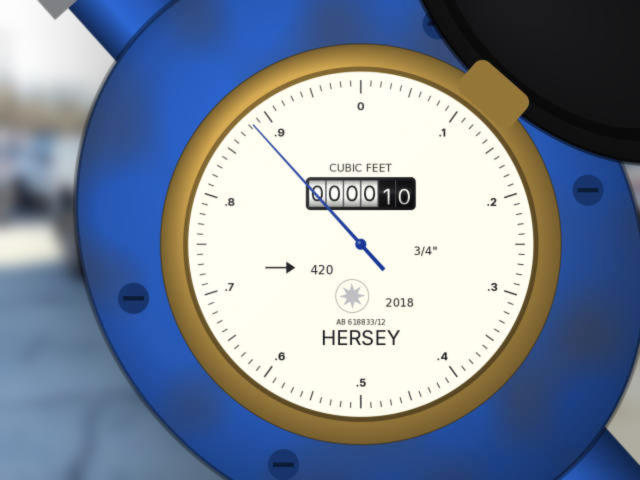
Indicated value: 9.88 ft³
